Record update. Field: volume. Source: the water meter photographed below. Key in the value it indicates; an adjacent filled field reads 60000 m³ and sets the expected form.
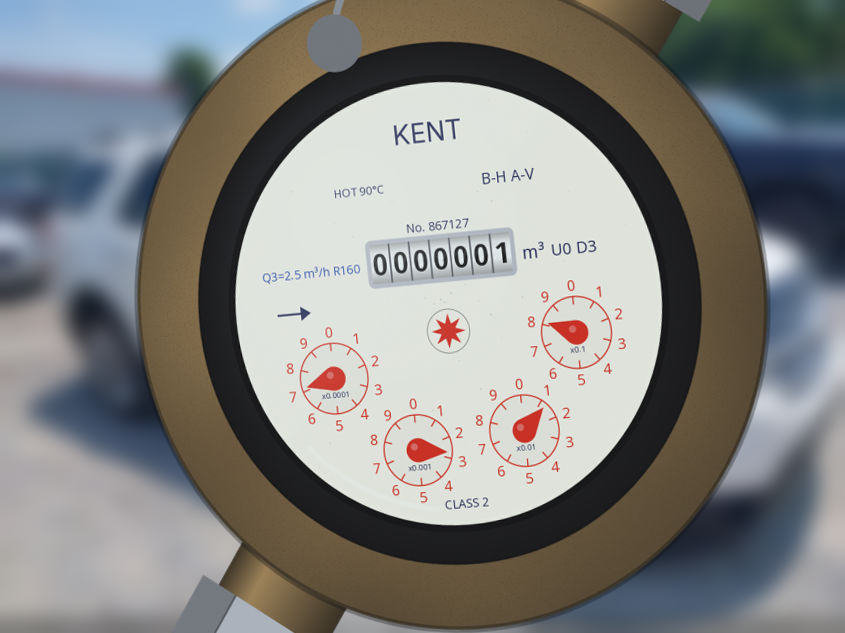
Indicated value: 1.8127 m³
